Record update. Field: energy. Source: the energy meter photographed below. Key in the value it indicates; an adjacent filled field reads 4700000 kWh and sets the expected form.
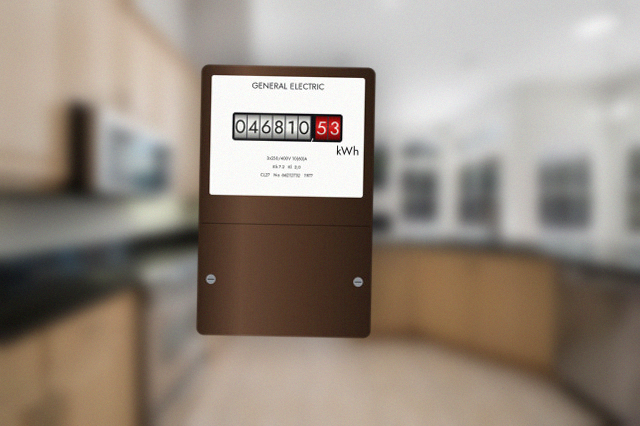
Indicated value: 46810.53 kWh
